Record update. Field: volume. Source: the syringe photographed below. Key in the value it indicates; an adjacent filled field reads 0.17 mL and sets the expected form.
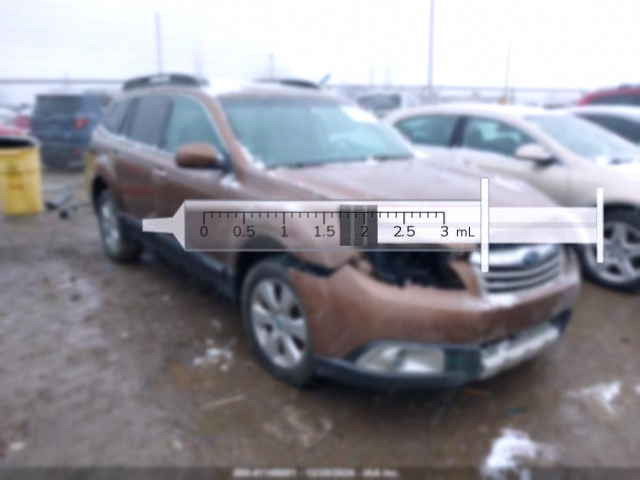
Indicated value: 1.7 mL
